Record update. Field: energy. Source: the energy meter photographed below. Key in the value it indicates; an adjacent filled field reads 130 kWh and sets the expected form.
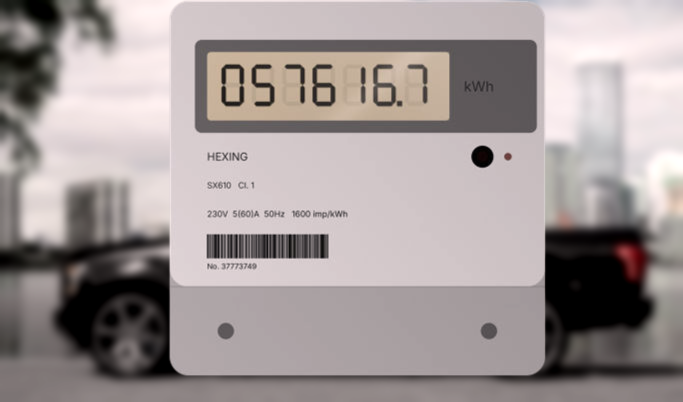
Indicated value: 57616.7 kWh
